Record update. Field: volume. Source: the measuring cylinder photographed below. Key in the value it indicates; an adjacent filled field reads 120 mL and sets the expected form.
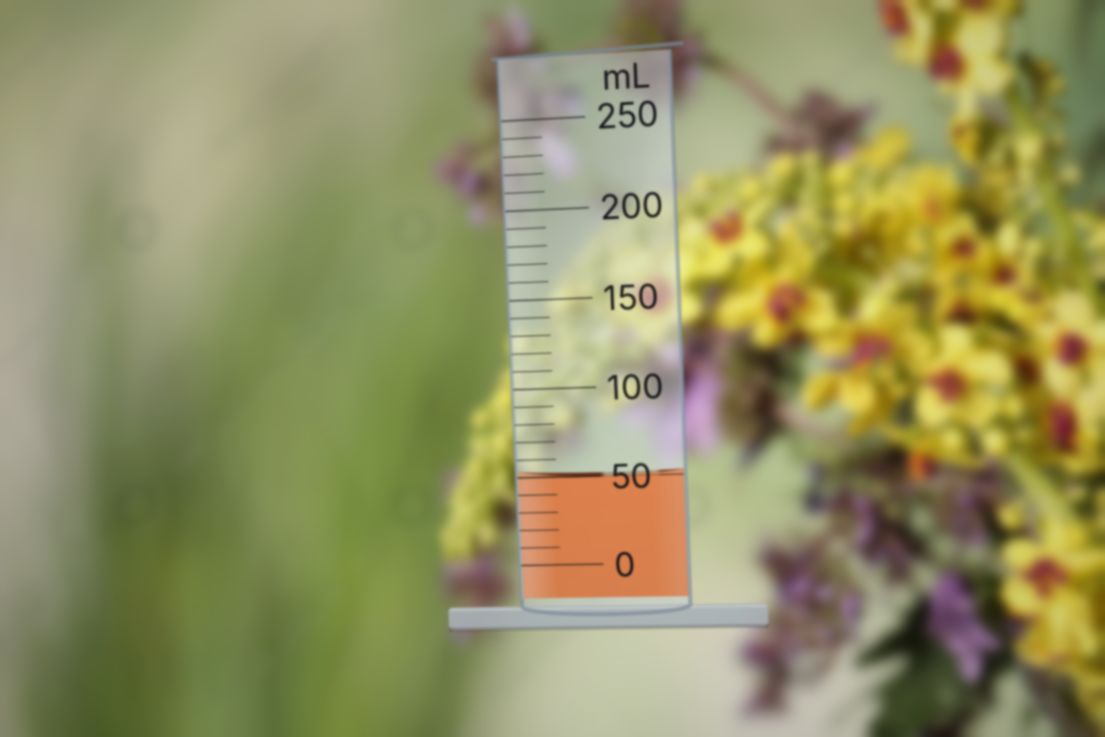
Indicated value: 50 mL
